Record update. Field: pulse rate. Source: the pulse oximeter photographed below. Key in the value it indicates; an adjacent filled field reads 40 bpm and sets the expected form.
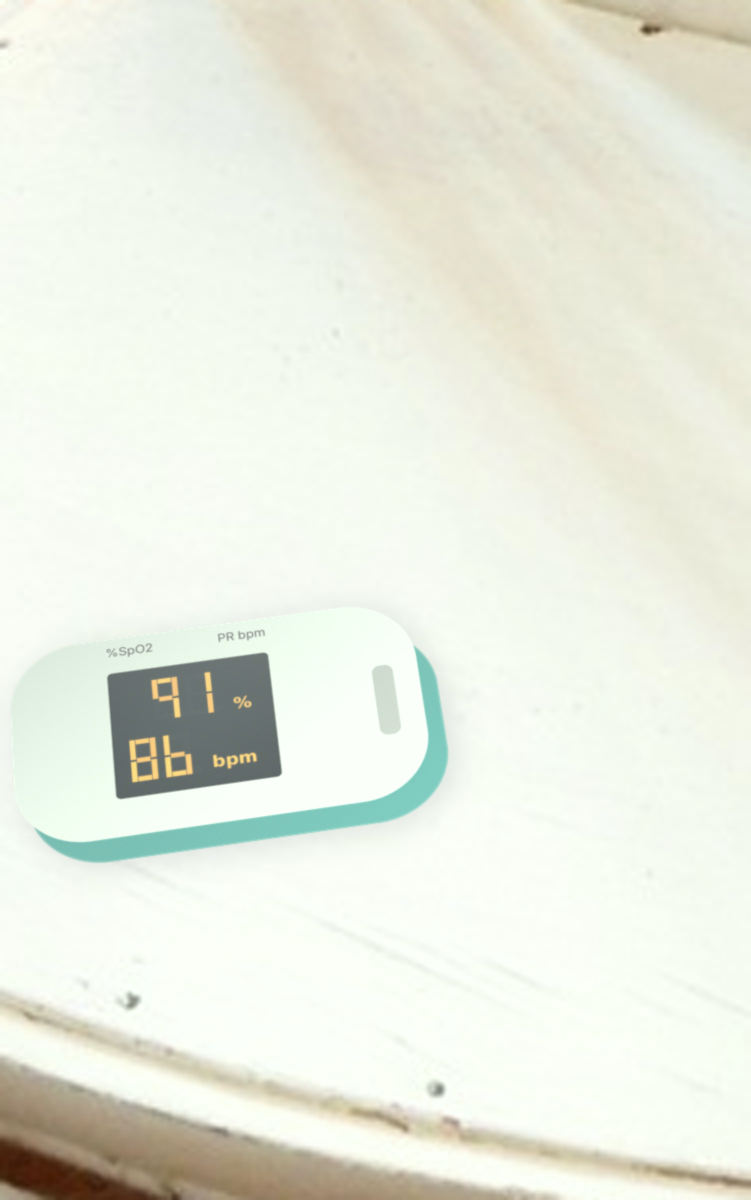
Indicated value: 86 bpm
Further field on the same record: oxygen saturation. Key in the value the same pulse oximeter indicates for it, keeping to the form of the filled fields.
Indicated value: 91 %
